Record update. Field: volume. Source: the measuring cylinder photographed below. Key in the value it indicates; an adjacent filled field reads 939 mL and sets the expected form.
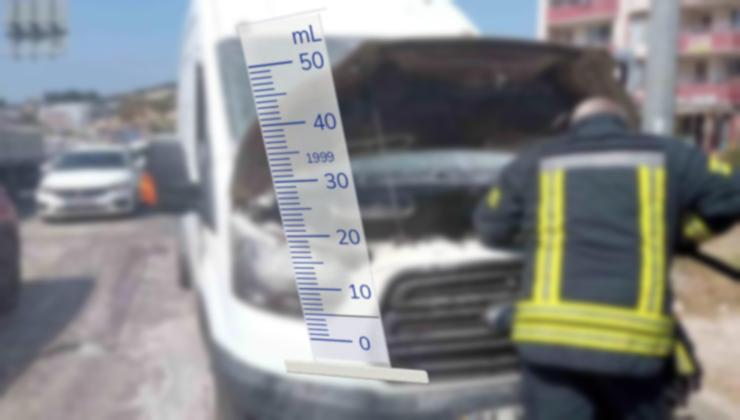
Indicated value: 5 mL
